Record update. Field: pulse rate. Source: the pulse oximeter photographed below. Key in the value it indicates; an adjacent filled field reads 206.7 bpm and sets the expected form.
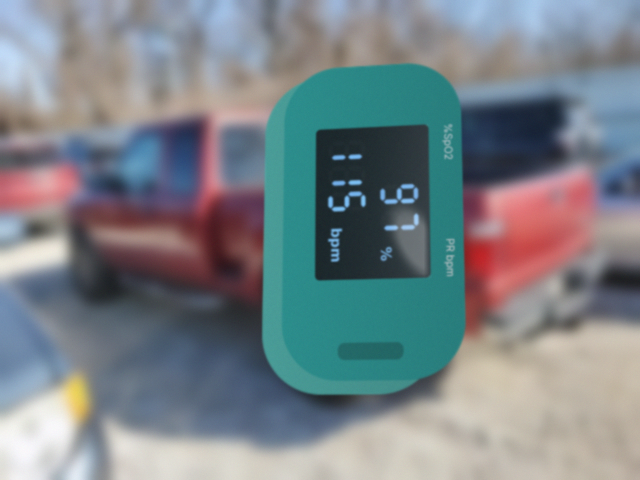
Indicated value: 115 bpm
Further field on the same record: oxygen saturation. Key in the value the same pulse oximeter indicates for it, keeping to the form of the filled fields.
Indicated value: 97 %
